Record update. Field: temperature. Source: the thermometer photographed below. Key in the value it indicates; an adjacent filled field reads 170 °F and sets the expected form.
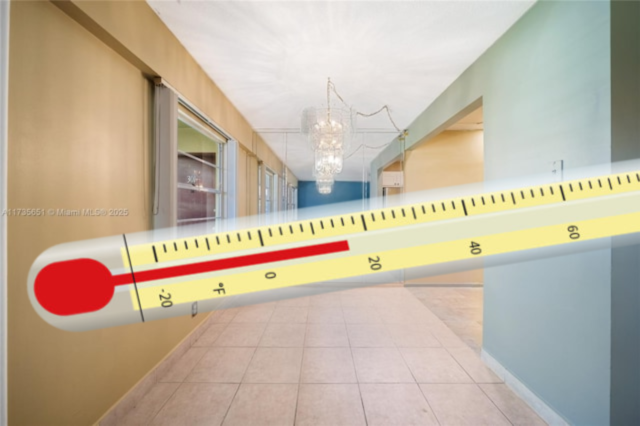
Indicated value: 16 °F
